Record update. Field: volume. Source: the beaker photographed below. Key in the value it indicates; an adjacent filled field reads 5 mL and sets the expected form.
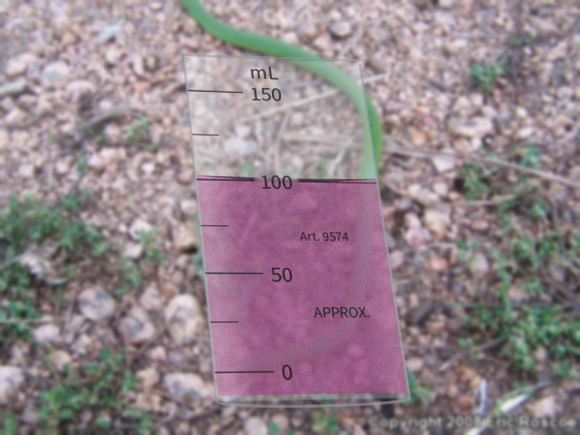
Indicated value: 100 mL
